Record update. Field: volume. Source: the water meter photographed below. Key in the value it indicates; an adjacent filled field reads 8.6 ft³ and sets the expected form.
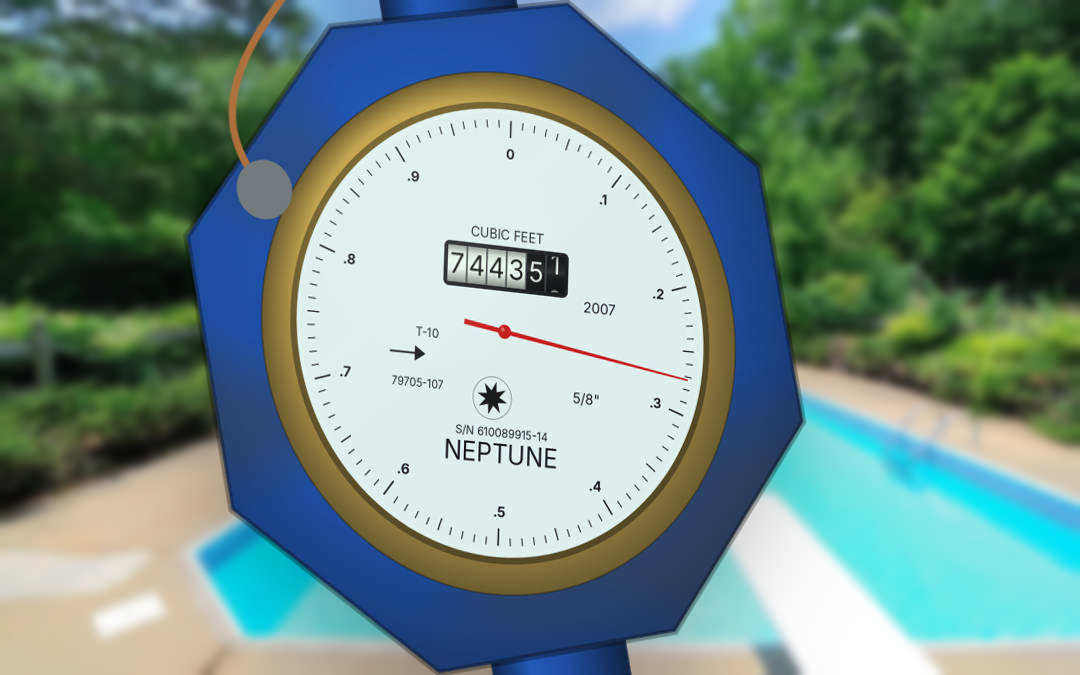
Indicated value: 744351.27 ft³
